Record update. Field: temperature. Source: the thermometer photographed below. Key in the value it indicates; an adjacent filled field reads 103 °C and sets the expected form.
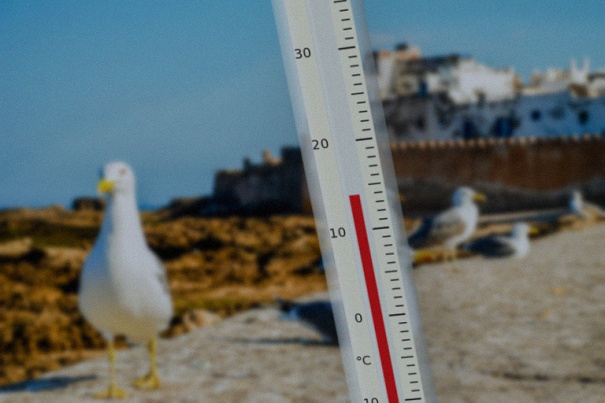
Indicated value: 14 °C
